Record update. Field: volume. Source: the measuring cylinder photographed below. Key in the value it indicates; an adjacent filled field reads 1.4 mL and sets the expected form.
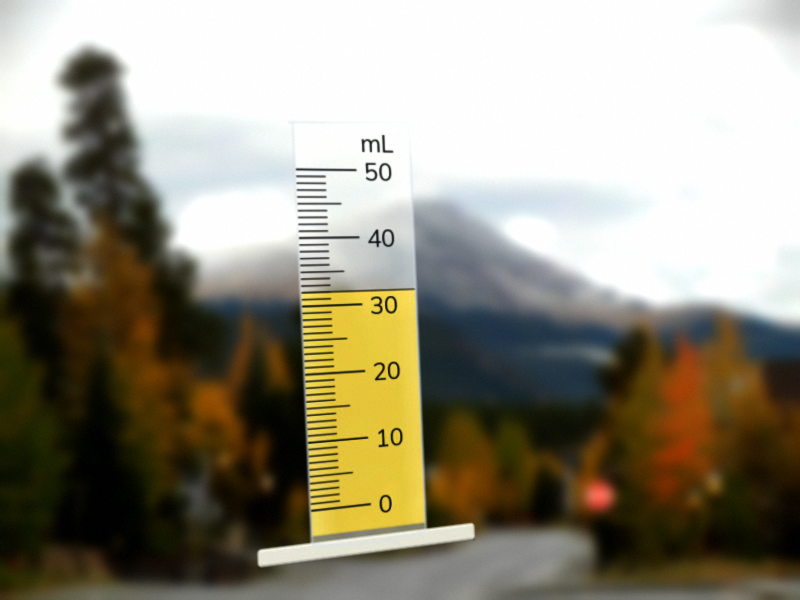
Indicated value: 32 mL
